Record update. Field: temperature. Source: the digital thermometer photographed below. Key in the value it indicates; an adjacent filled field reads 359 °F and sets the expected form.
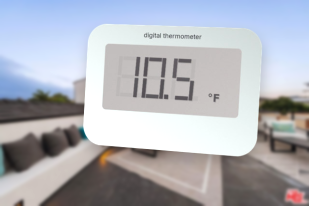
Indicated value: 10.5 °F
